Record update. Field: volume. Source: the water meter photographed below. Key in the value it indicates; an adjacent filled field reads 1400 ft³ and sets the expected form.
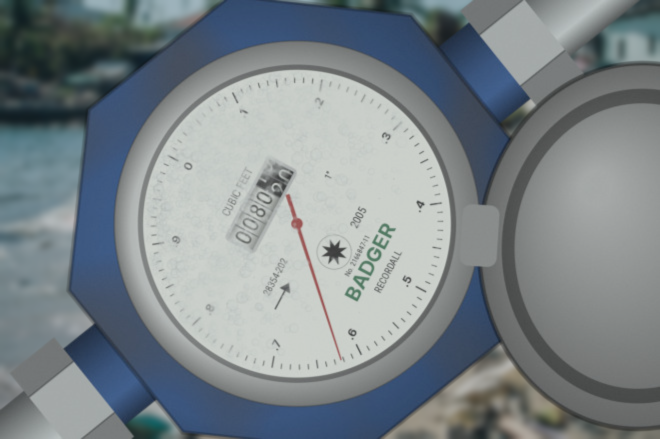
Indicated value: 8019.62 ft³
